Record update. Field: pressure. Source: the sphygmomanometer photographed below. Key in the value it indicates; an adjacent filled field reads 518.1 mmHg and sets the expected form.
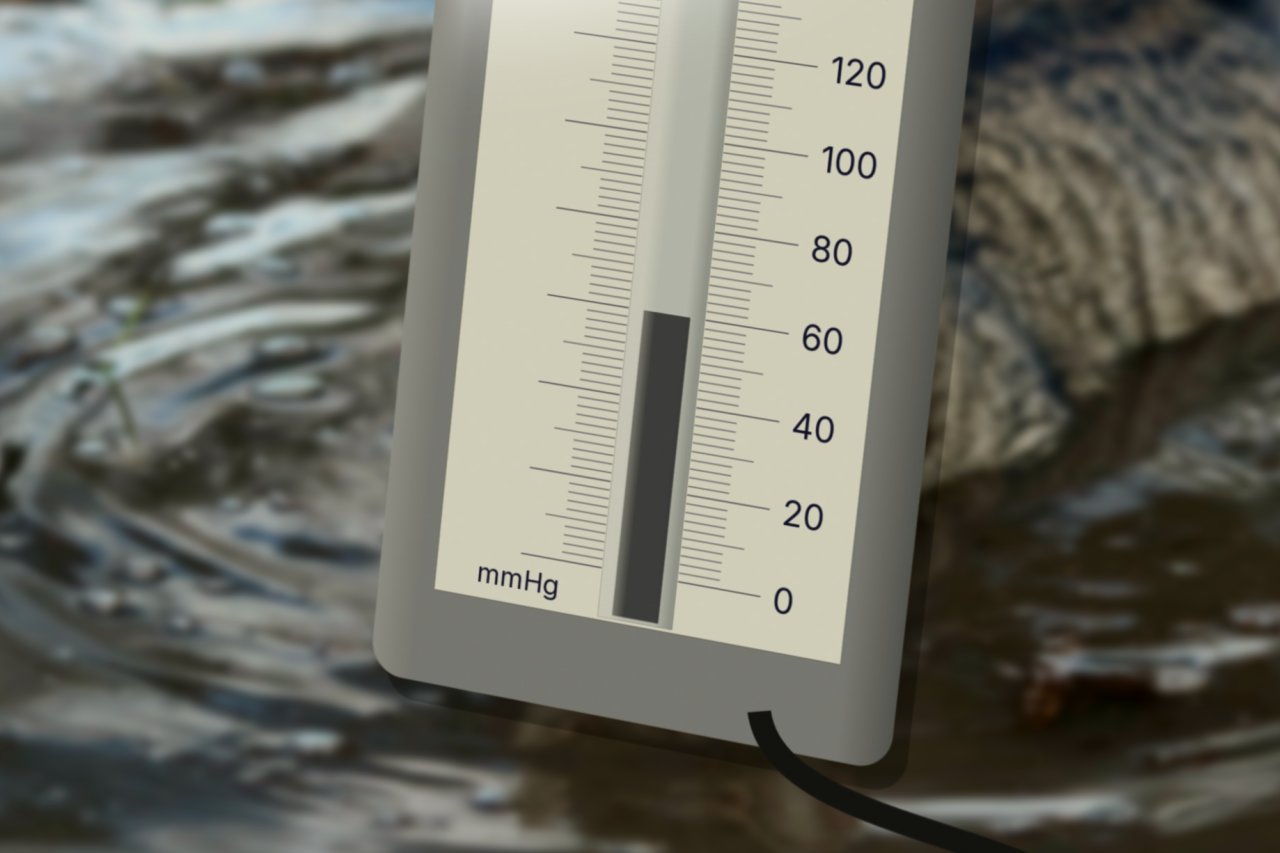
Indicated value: 60 mmHg
